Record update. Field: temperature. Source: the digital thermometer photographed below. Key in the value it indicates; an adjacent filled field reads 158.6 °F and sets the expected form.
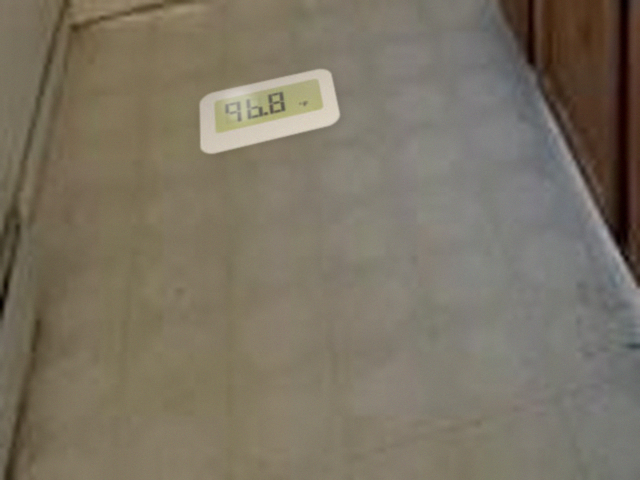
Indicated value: 96.8 °F
